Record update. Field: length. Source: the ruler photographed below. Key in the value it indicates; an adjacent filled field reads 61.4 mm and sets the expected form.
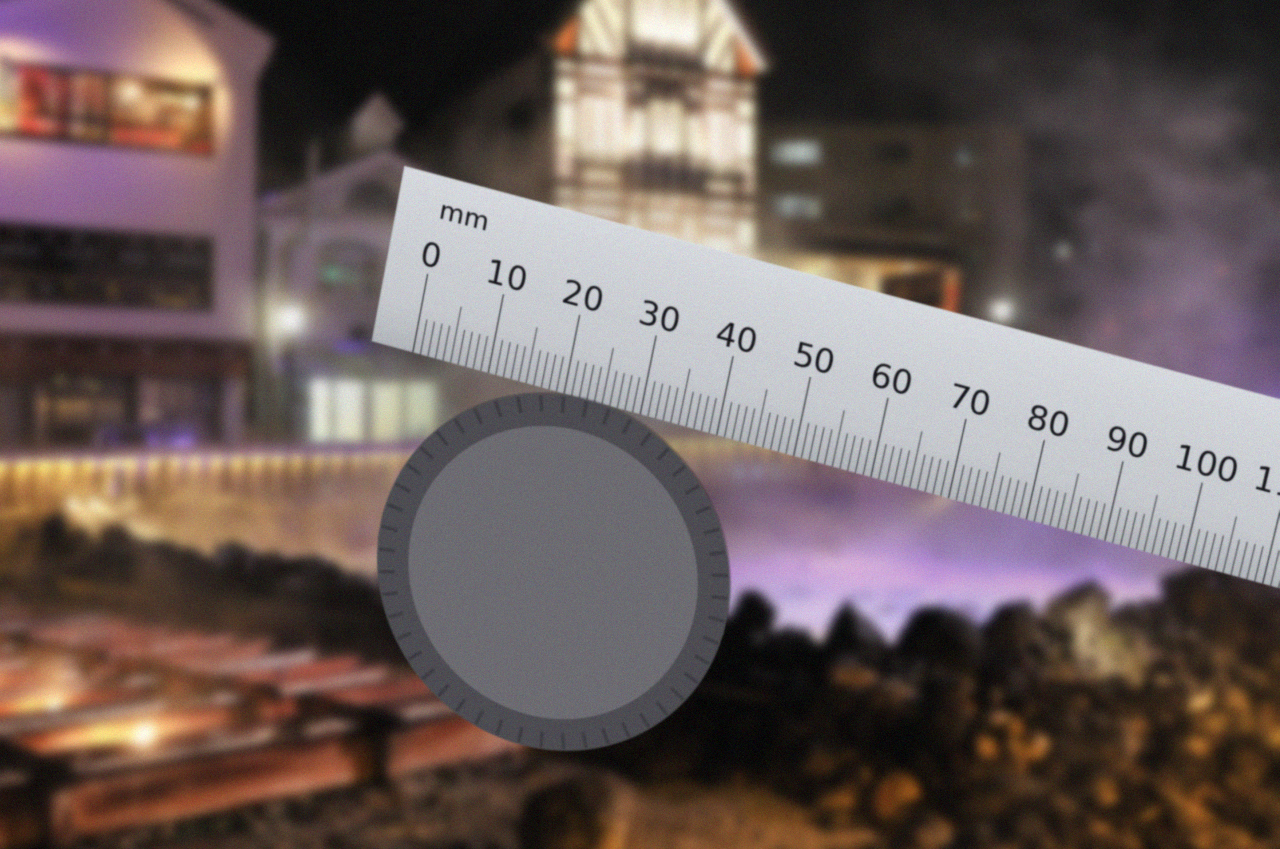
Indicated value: 46 mm
